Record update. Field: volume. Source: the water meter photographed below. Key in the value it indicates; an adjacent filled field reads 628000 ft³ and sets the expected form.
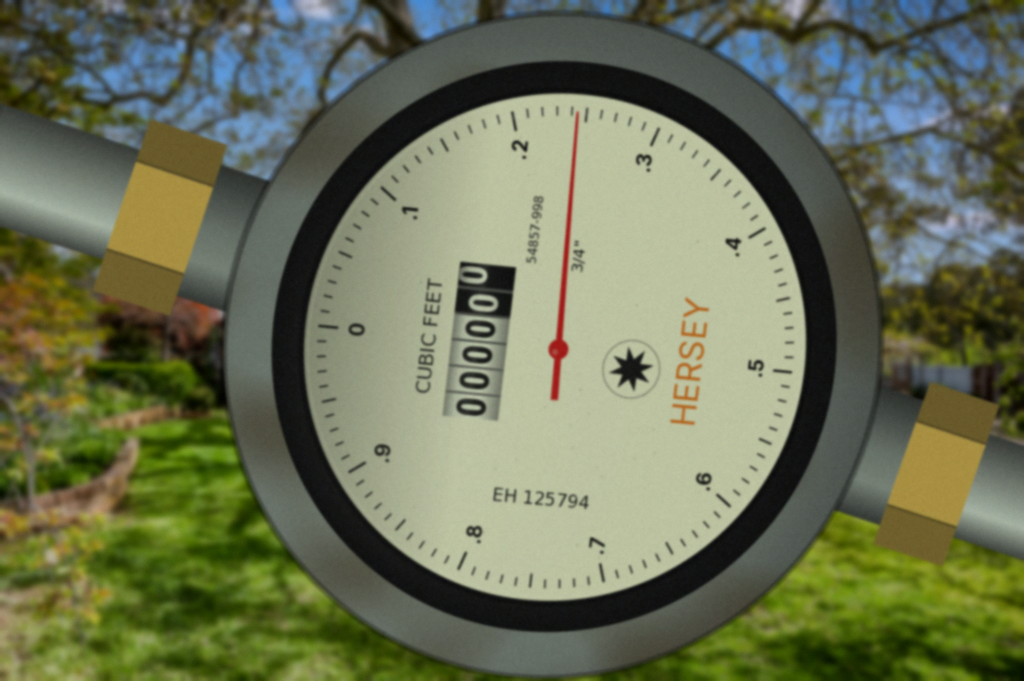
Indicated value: 0.24 ft³
